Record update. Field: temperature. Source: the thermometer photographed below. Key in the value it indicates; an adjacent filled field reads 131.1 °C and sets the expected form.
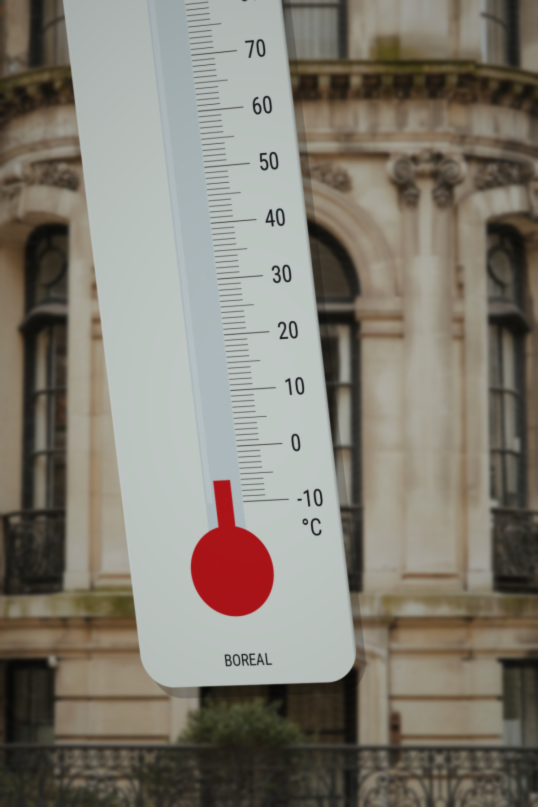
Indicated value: -6 °C
